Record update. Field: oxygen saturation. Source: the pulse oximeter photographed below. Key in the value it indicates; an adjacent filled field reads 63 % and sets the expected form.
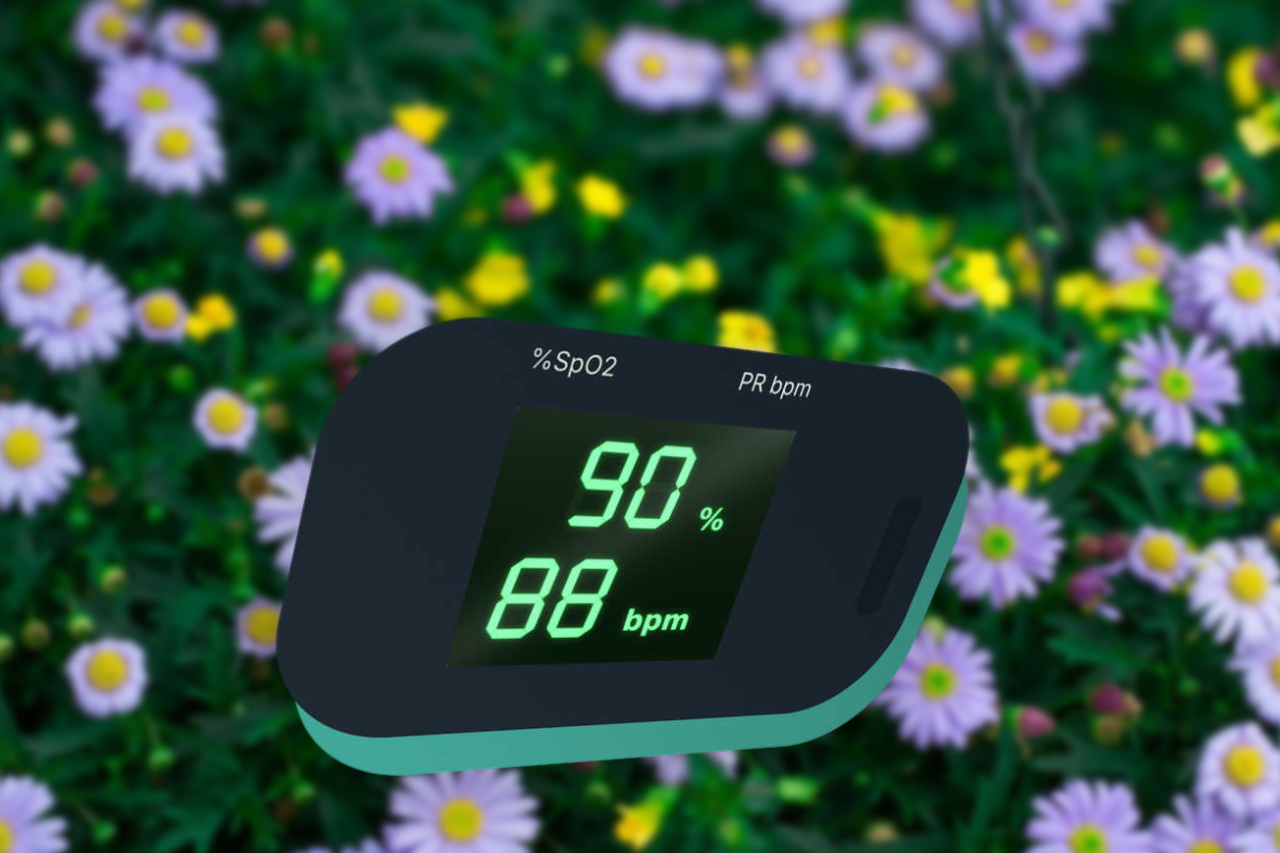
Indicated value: 90 %
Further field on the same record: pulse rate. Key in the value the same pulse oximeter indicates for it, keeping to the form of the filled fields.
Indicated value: 88 bpm
